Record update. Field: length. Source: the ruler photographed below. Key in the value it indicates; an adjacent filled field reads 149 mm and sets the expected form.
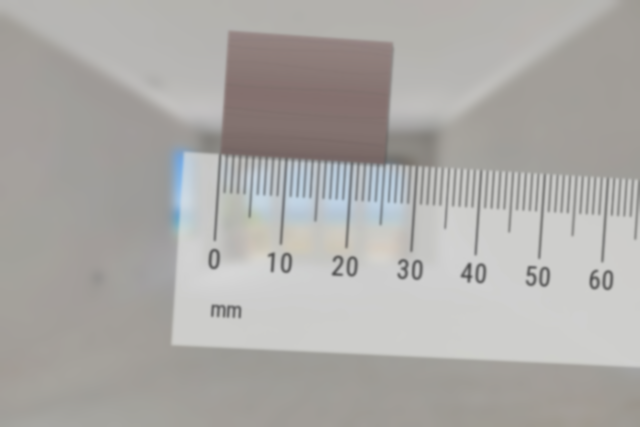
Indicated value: 25 mm
